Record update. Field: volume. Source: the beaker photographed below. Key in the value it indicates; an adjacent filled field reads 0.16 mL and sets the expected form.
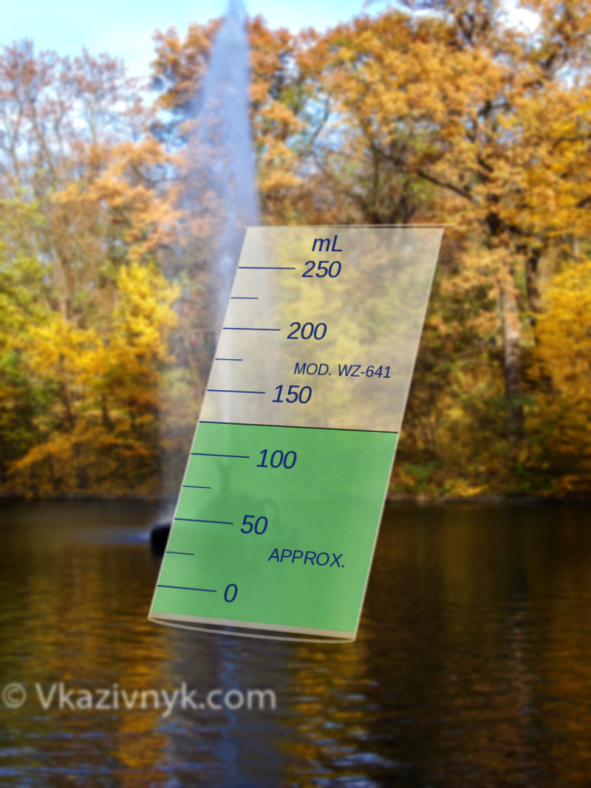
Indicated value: 125 mL
